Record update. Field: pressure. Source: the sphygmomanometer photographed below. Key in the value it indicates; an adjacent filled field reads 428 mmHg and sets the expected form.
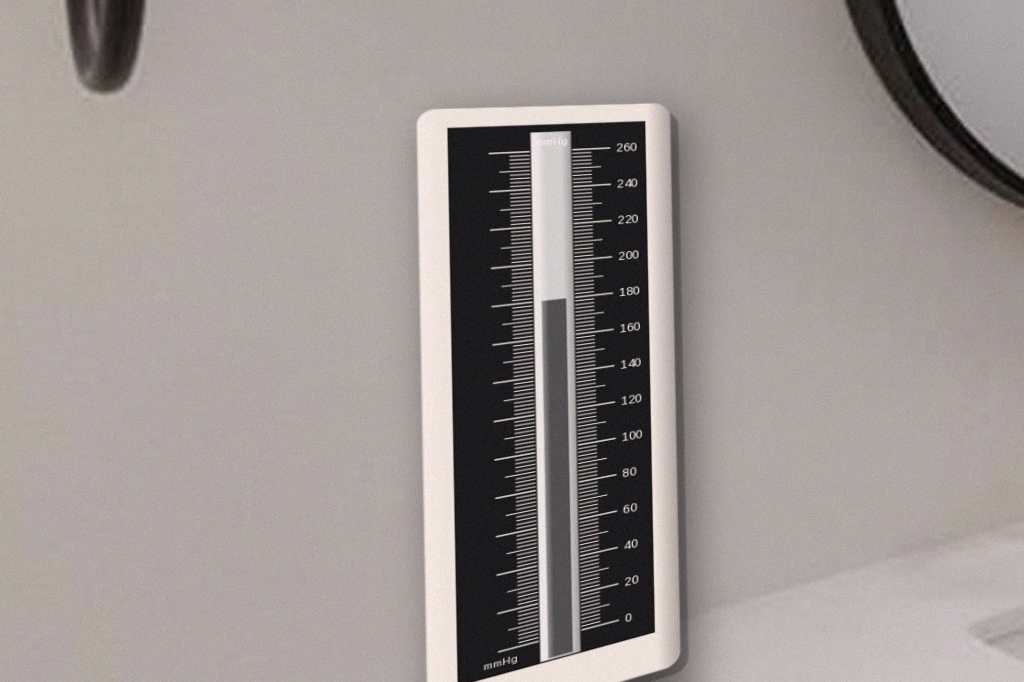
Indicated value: 180 mmHg
